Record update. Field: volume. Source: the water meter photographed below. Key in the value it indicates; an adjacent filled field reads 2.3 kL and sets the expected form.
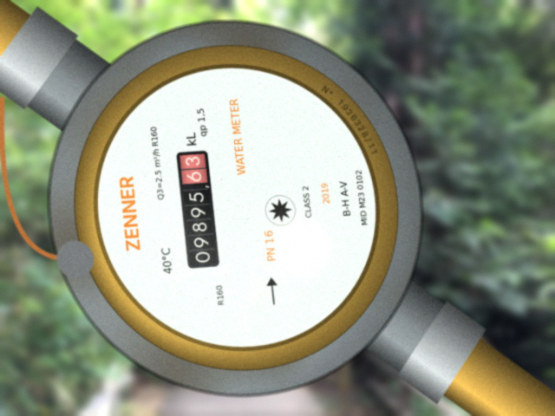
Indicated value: 9895.63 kL
